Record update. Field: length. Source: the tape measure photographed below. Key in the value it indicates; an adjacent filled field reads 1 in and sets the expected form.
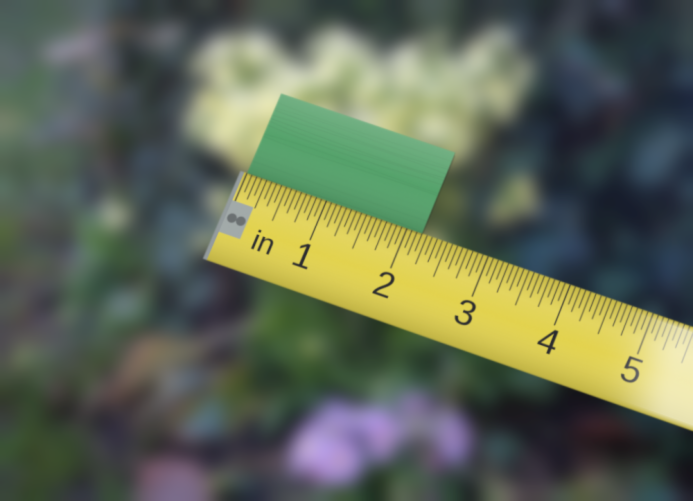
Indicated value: 2.1875 in
